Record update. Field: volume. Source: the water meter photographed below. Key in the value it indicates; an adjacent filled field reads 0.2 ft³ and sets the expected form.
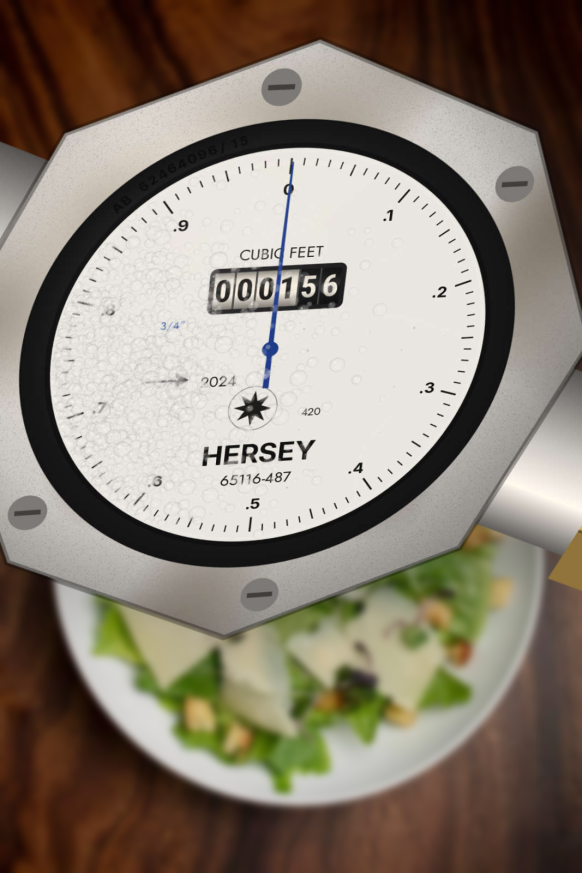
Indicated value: 156.00 ft³
